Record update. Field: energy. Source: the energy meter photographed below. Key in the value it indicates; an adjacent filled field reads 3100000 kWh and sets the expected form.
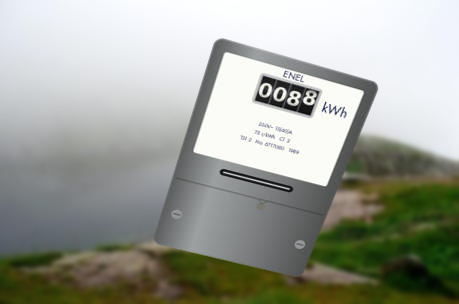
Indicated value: 88 kWh
